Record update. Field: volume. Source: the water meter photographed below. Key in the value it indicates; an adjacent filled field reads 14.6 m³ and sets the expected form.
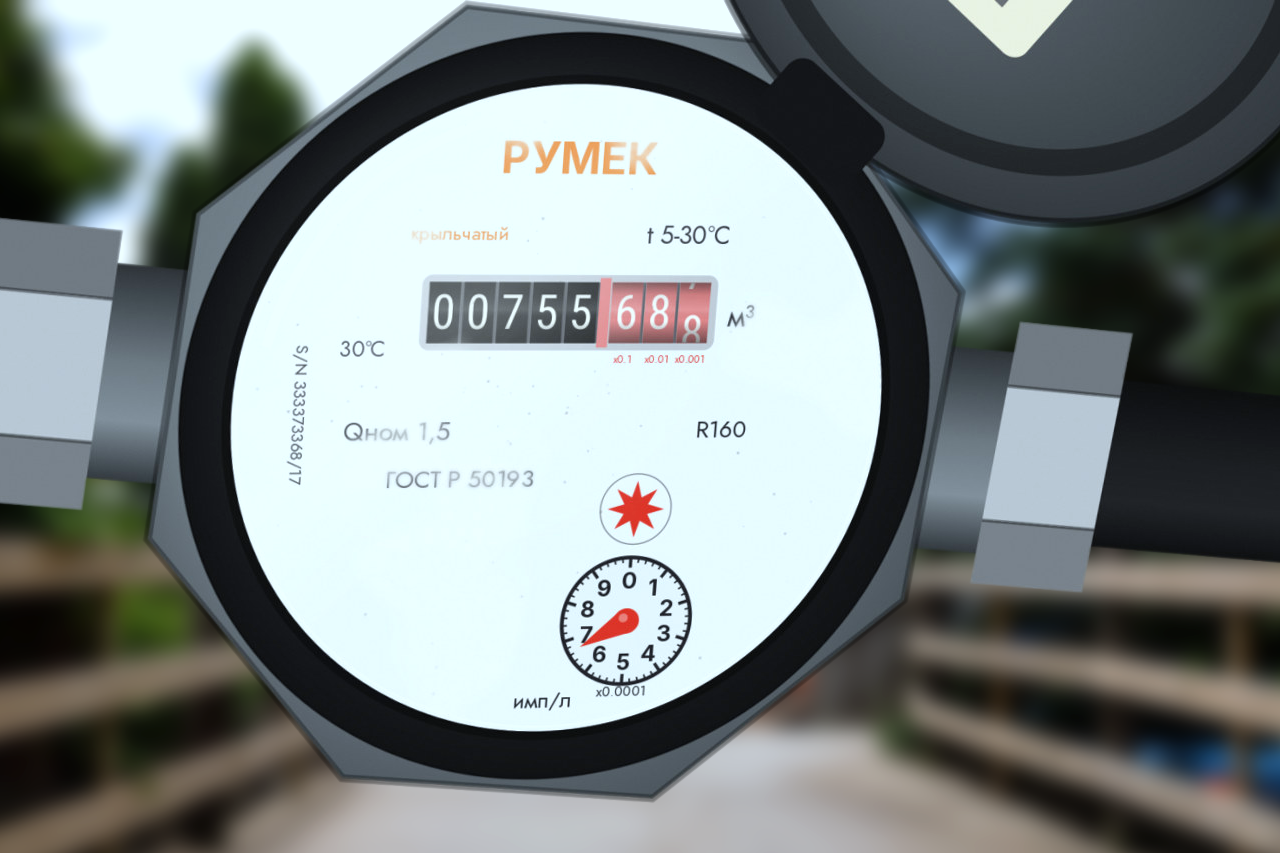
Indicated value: 755.6876 m³
